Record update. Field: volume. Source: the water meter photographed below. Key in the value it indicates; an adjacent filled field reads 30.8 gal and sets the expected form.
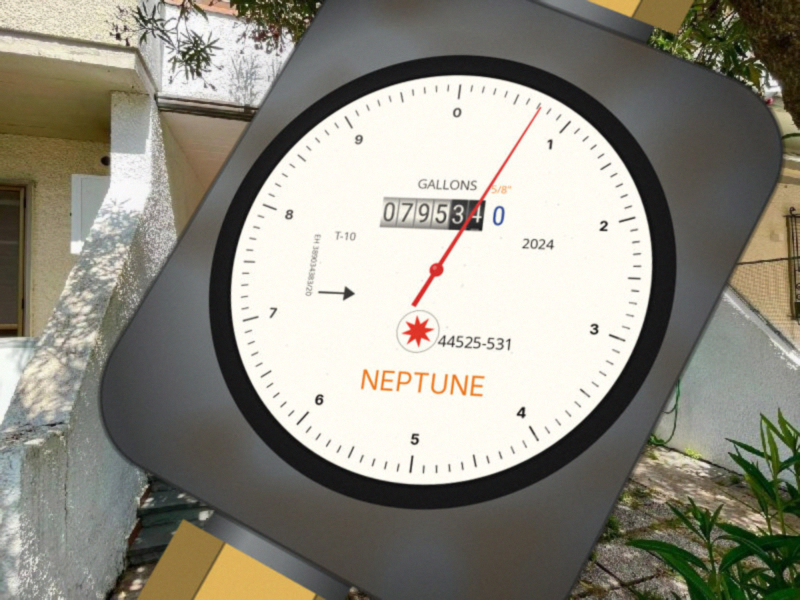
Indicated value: 795340.7 gal
